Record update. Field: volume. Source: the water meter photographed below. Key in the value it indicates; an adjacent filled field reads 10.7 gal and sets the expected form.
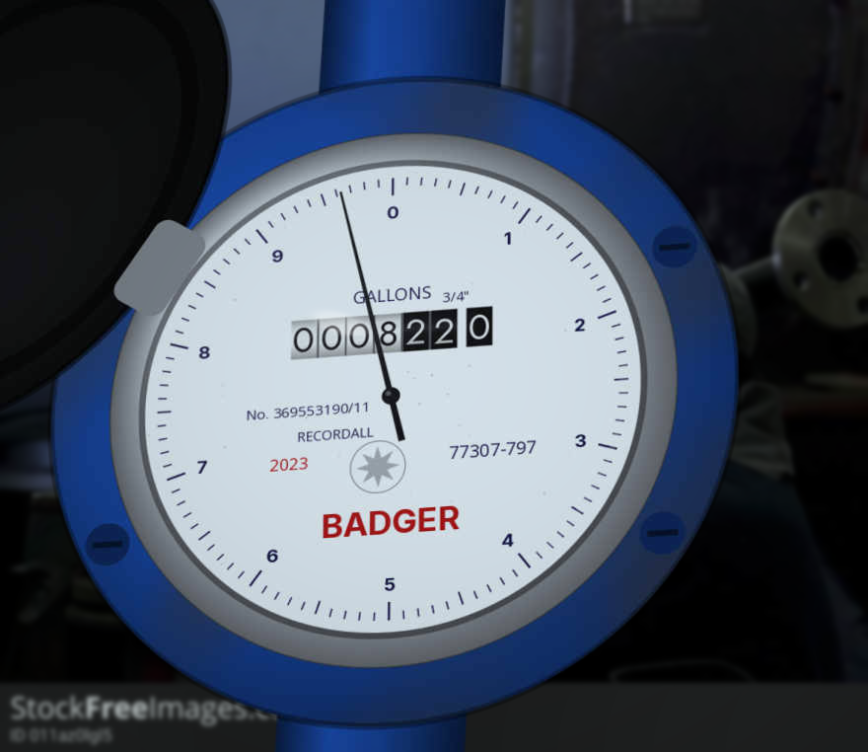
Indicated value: 8219.6 gal
